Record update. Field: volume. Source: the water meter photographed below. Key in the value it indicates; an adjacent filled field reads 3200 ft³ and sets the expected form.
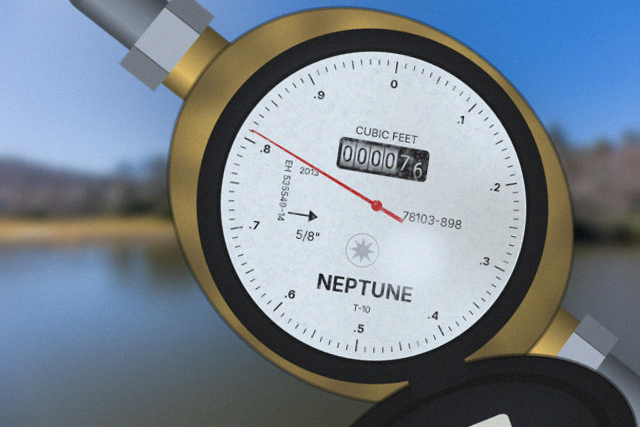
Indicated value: 75.81 ft³
